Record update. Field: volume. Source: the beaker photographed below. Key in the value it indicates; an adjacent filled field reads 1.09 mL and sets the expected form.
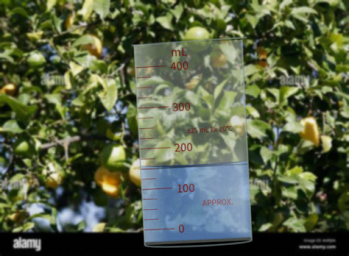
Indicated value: 150 mL
